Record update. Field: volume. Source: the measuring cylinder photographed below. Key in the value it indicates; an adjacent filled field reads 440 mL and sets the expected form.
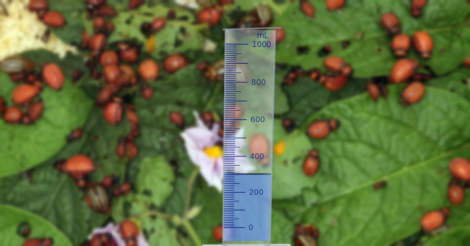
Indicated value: 300 mL
